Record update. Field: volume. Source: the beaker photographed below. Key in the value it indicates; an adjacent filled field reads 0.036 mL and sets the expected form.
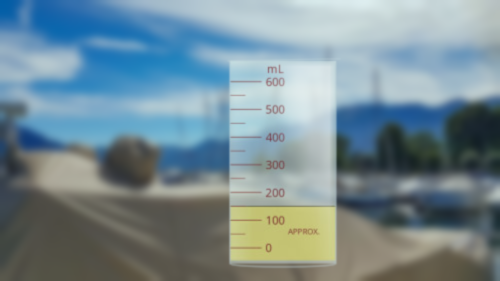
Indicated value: 150 mL
